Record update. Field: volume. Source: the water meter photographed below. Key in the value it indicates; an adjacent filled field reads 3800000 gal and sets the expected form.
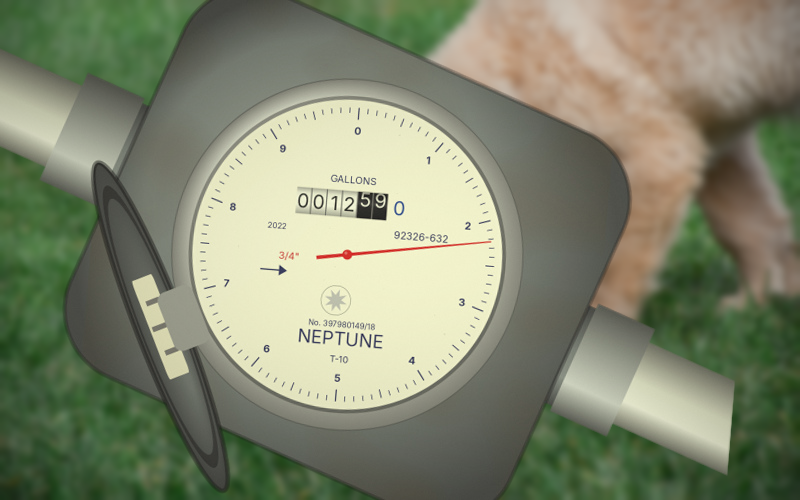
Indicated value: 12592.2 gal
